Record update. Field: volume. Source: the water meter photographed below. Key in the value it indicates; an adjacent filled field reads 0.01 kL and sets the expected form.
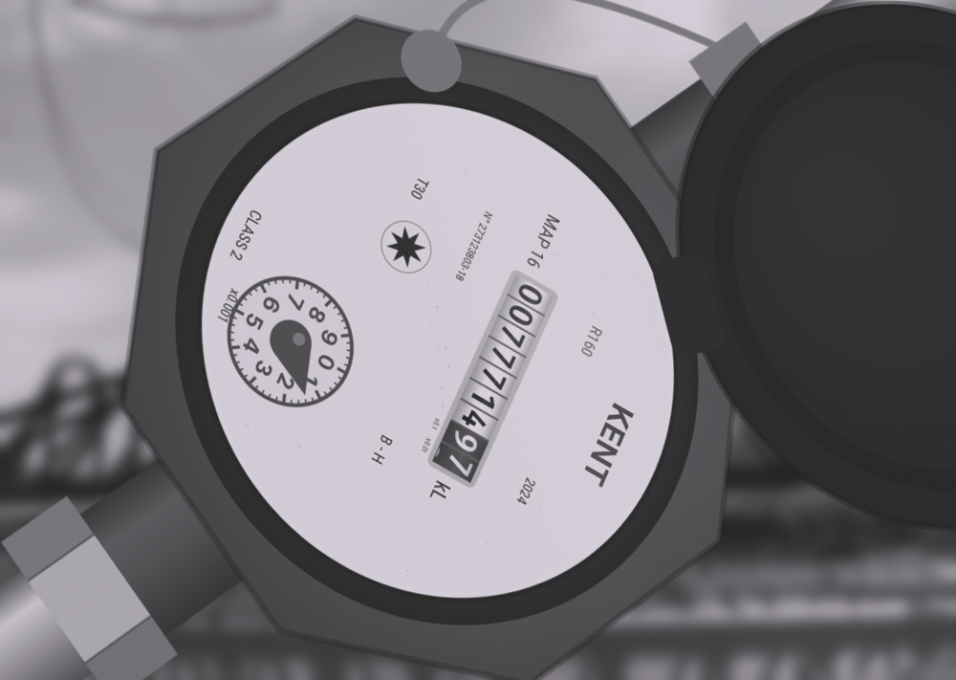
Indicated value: 77714.971 kL
